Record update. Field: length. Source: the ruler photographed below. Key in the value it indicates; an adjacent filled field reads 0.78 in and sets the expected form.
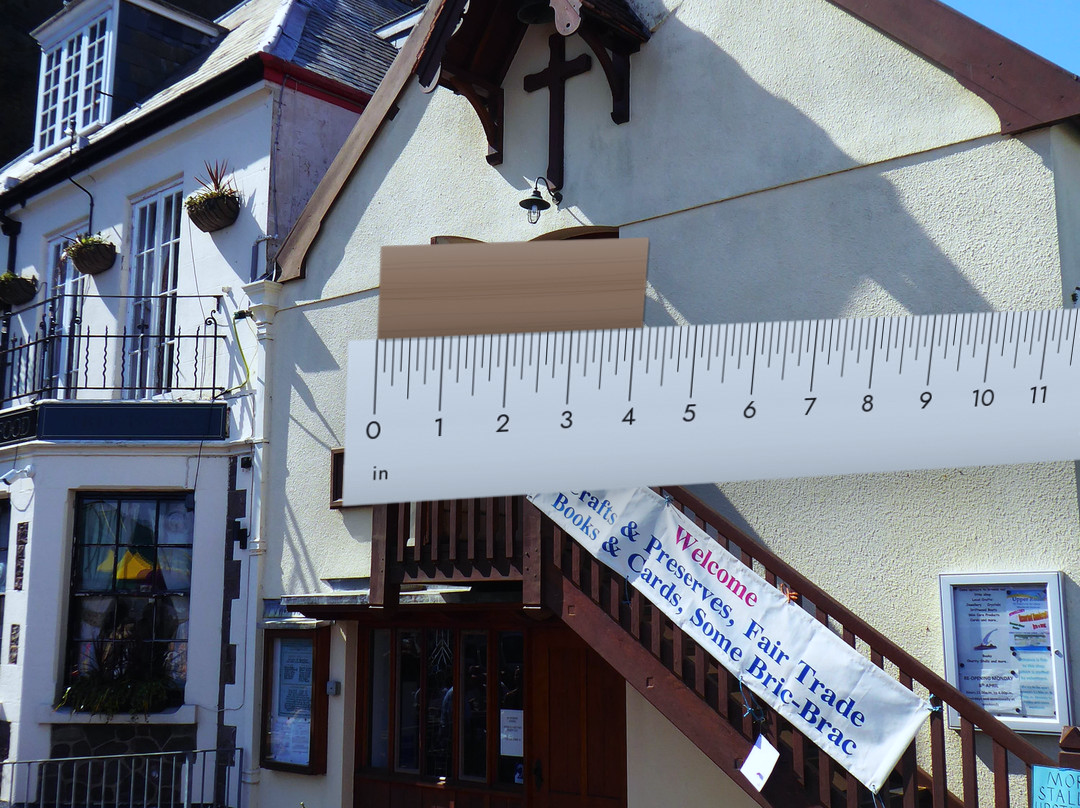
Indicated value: 4.125 in
